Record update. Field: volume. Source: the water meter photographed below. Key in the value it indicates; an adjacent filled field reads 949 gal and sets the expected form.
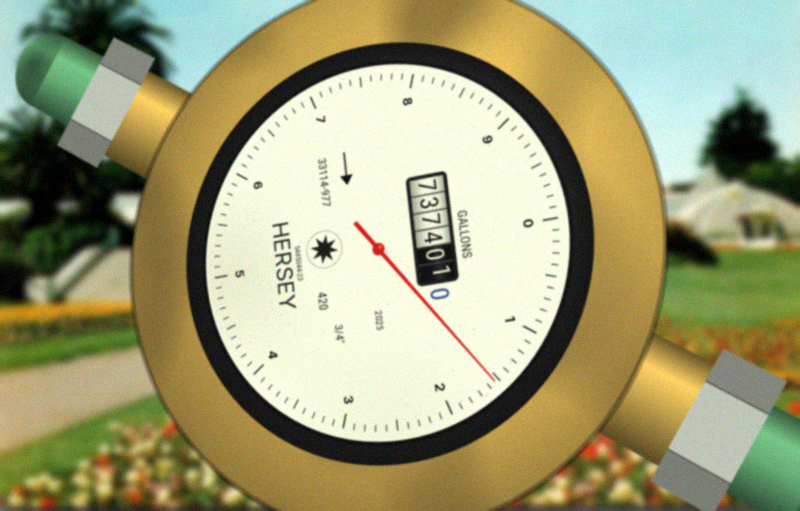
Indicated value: 7374011.5 gal
